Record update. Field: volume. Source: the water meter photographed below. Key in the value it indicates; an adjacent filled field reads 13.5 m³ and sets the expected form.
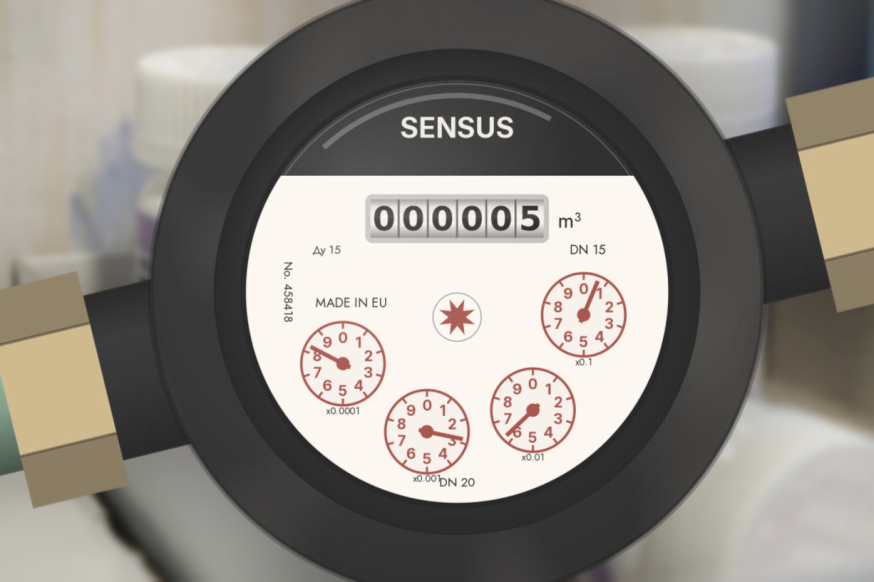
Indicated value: 5.0628 m³
